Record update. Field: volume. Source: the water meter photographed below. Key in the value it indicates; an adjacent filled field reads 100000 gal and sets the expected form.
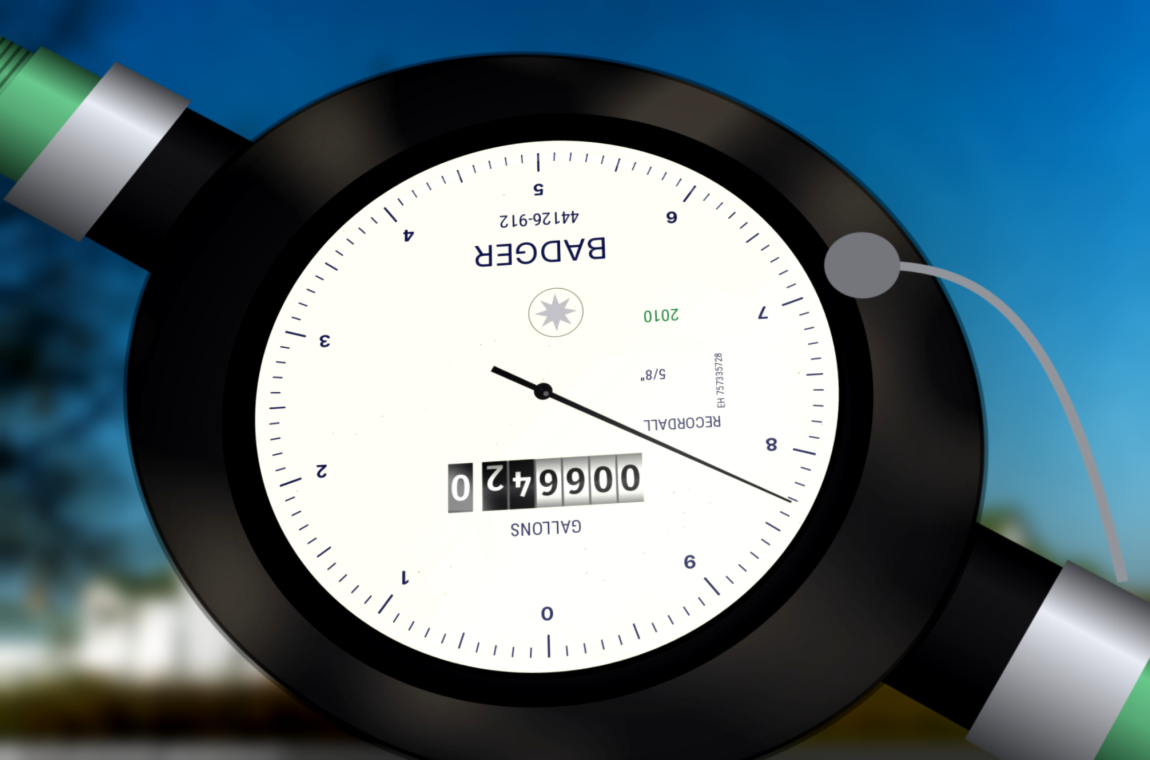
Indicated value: 66418.3 gal
